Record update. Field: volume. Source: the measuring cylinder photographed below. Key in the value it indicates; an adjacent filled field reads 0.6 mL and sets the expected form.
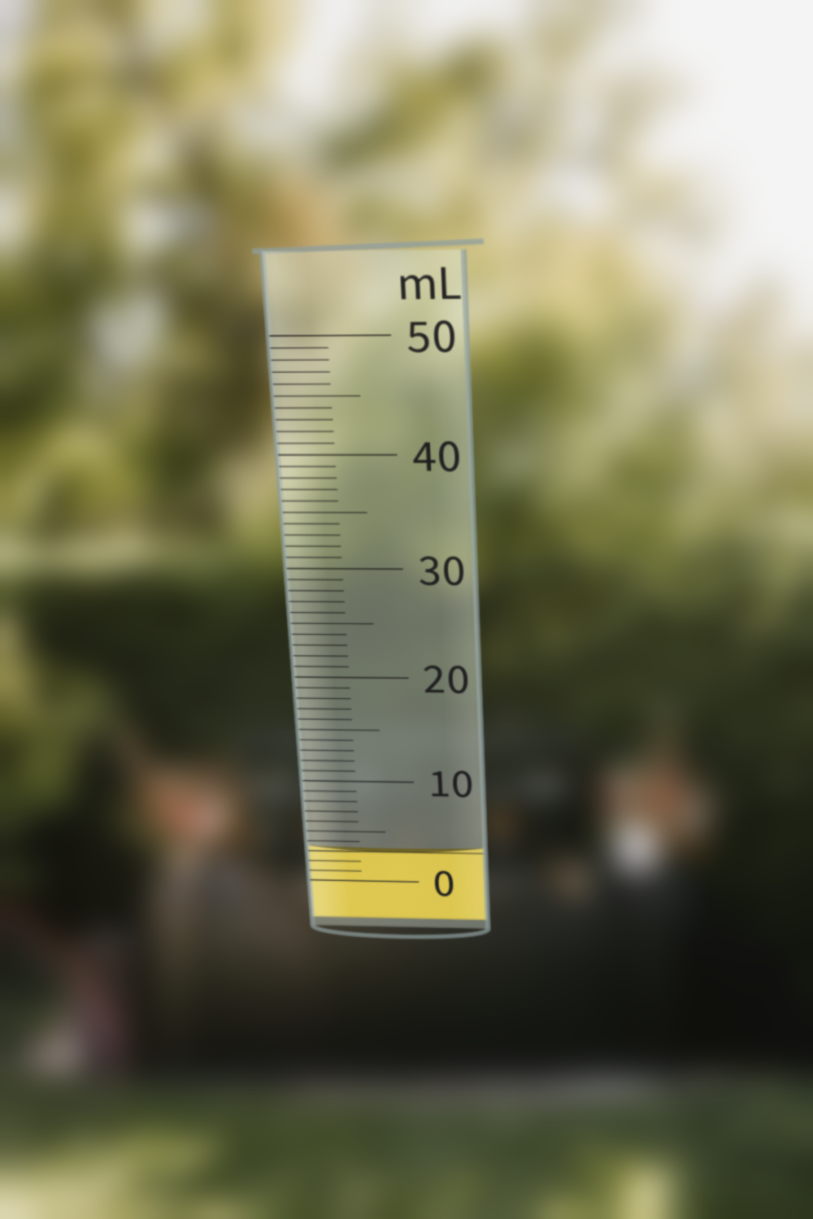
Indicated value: 3 mL
